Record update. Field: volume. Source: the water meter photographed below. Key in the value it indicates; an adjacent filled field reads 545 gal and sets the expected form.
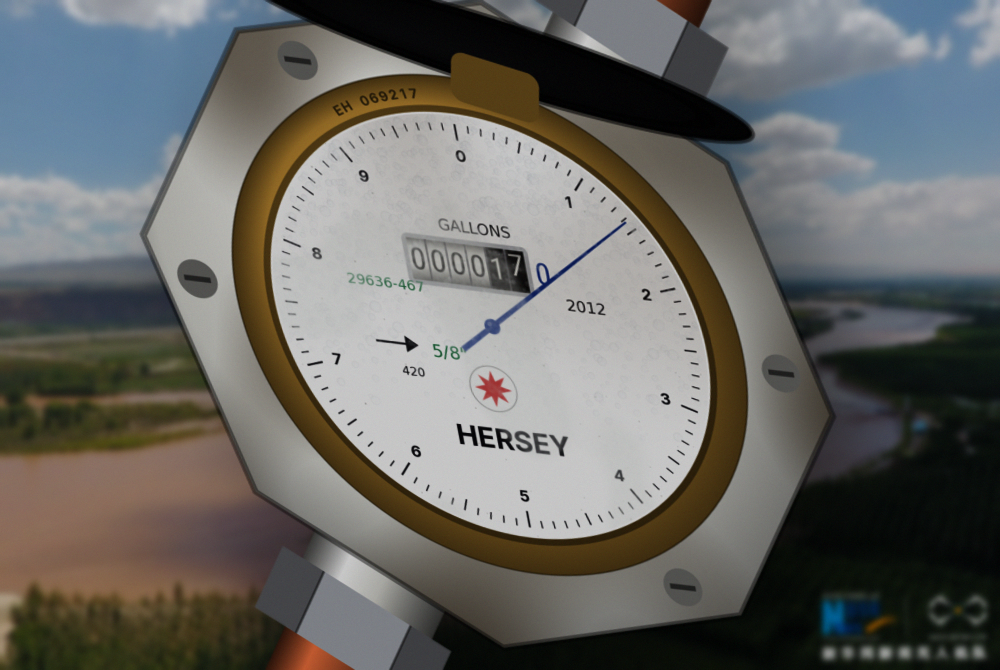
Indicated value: 171.4 gal
